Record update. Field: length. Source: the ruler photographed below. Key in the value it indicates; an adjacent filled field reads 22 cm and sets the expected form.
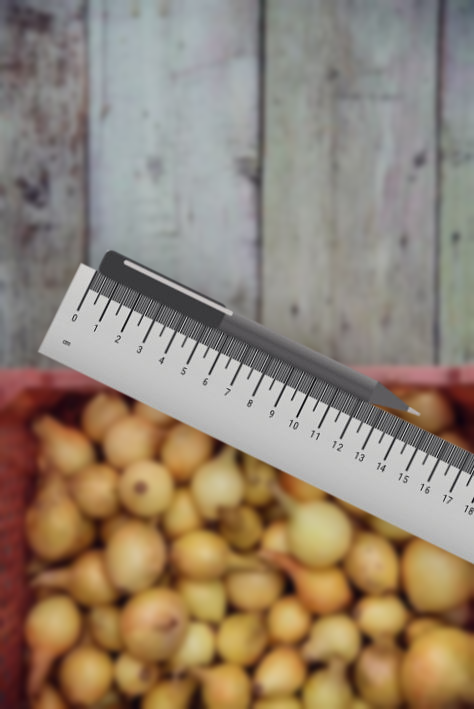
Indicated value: 14.5 cm
